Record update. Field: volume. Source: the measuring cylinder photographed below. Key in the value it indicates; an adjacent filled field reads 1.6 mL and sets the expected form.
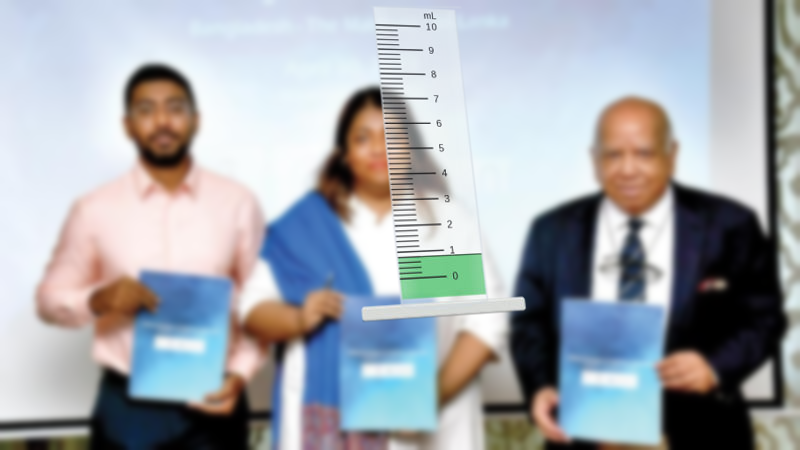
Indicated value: 0.8 mL
